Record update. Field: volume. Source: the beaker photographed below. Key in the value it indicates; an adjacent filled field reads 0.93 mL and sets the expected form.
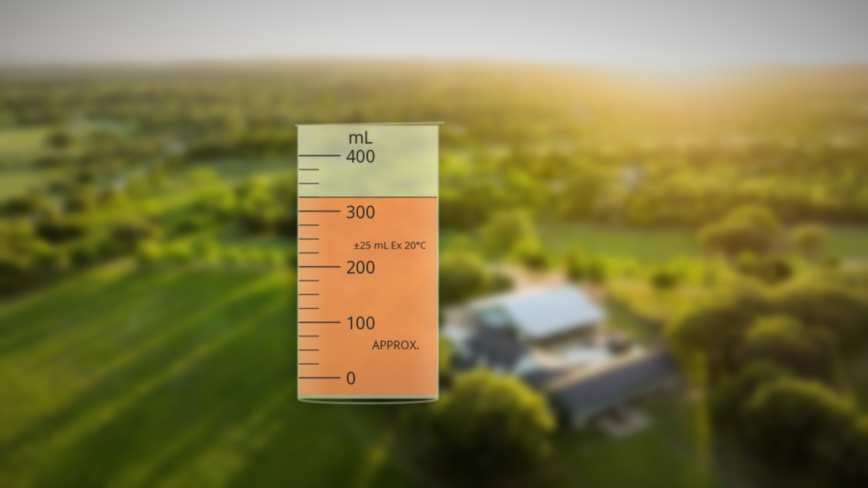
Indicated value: 325 mL
